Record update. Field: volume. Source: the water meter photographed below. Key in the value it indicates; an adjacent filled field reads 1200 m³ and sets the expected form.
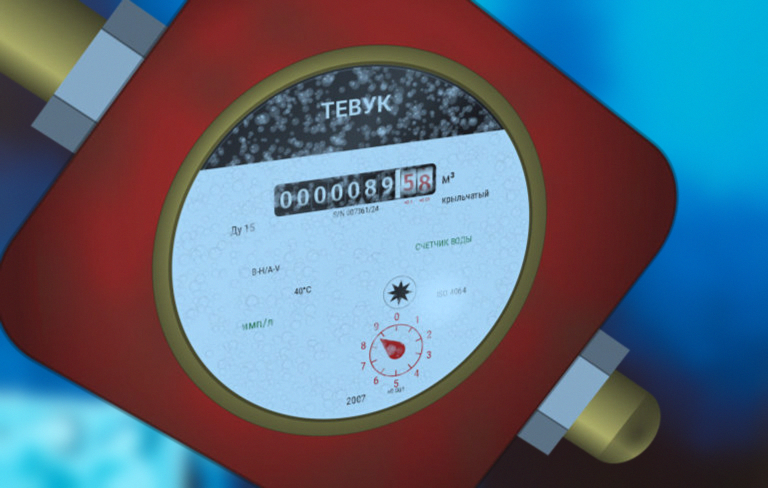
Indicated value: 89.578 m³
